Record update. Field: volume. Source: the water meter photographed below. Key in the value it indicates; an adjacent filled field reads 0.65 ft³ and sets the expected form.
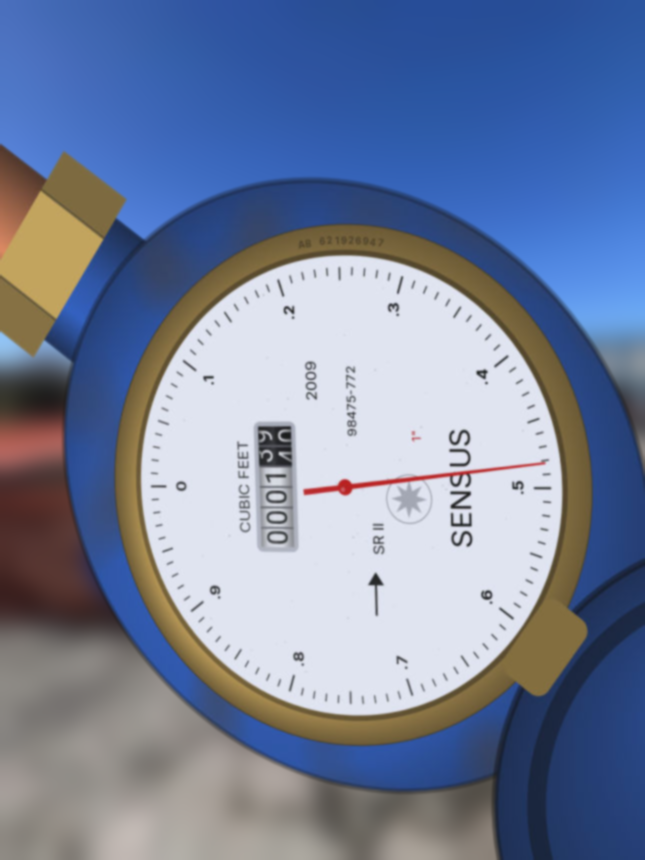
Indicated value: 139.48 ft³
